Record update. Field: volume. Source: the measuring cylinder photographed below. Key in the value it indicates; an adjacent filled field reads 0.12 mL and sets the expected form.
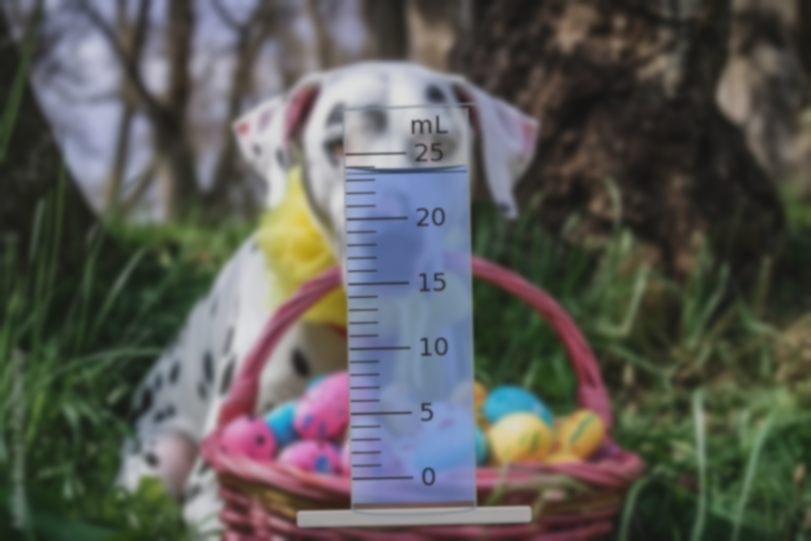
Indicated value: 23.5 mL
